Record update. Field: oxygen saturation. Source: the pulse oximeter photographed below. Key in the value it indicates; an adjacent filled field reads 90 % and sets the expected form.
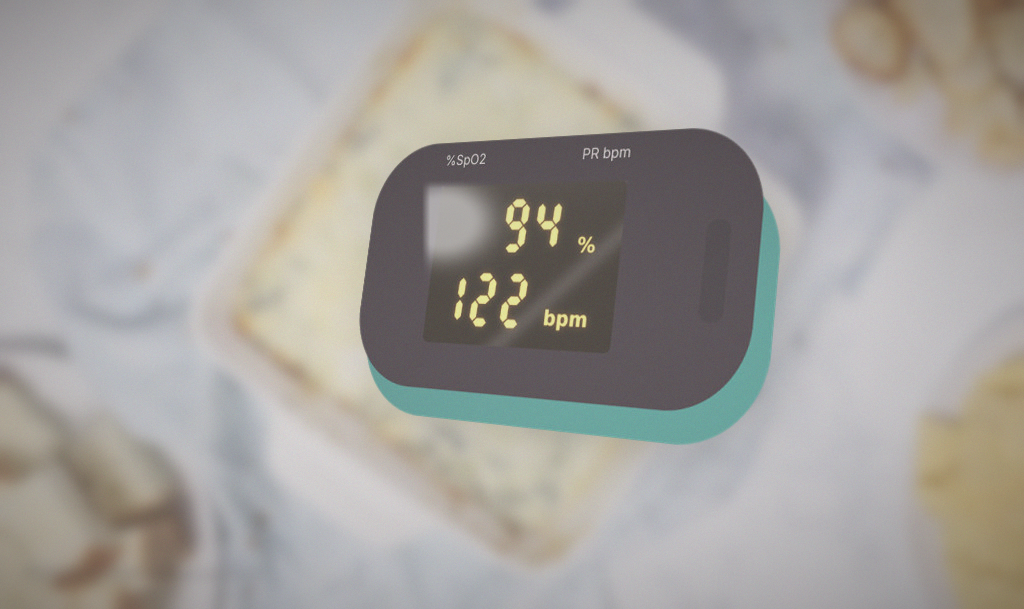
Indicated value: 94 %
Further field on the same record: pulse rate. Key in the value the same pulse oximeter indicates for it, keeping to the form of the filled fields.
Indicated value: 122 bpm
